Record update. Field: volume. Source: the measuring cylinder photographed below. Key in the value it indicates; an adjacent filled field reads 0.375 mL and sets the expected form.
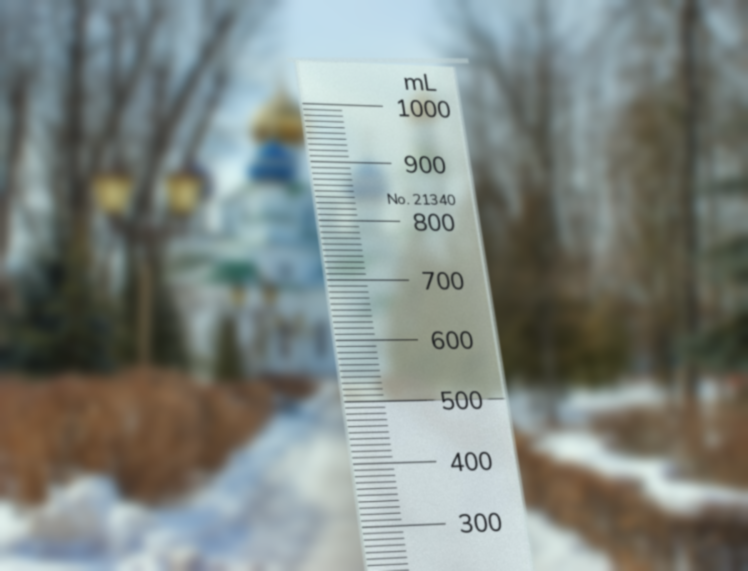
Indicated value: 500 mL
